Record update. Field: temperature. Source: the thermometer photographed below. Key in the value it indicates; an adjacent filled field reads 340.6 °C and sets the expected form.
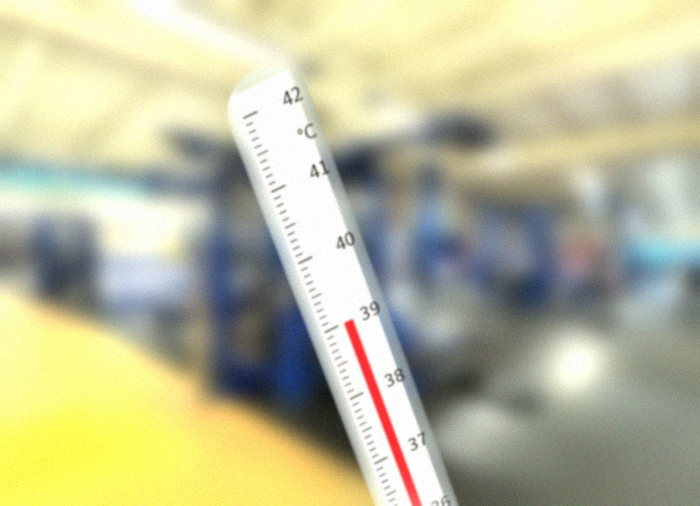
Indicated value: 39 °C
